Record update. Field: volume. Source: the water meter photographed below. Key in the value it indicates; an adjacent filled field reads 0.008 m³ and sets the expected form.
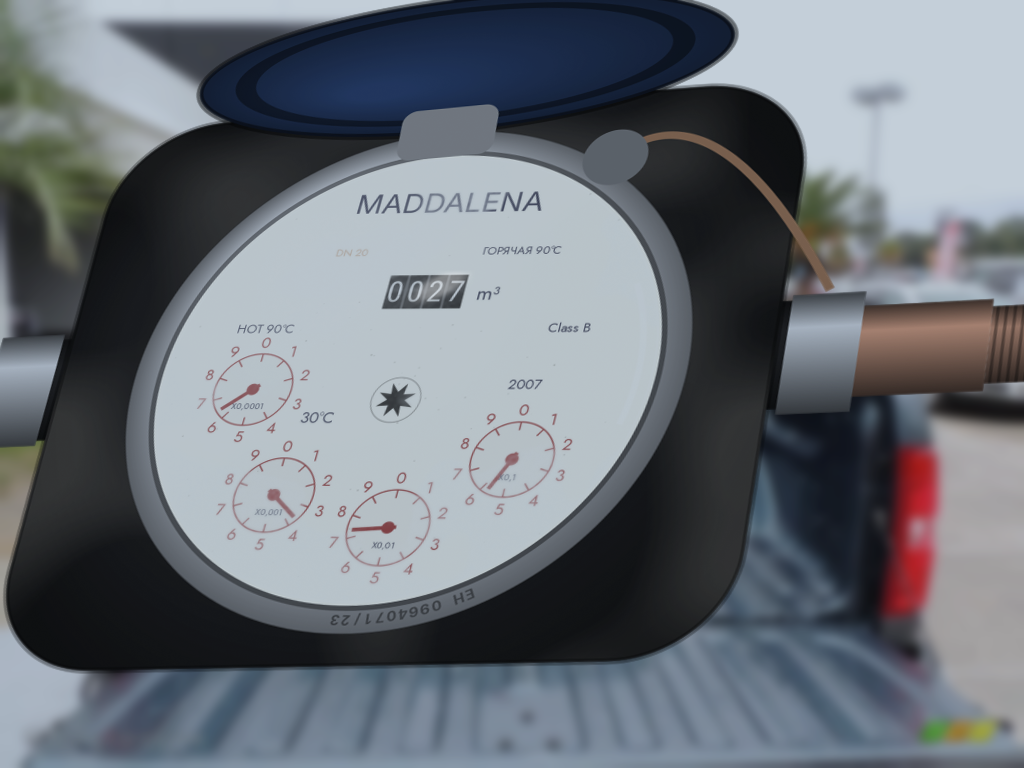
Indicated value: 27.5736 m³
